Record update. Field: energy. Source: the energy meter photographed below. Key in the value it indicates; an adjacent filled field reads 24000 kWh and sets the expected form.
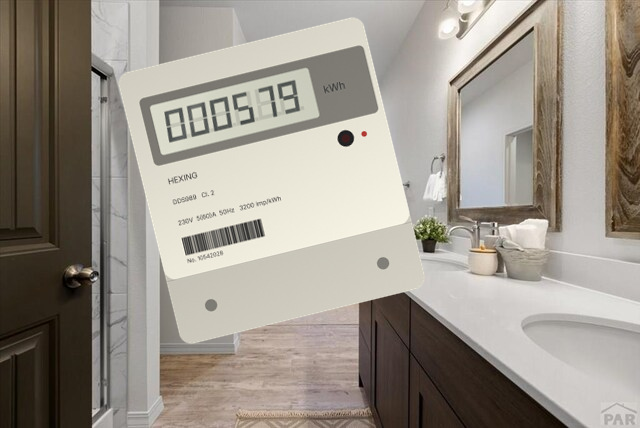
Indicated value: 579 kWh
